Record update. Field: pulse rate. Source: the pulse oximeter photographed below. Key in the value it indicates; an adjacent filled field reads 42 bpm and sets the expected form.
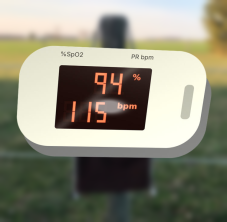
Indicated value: 115 bpm
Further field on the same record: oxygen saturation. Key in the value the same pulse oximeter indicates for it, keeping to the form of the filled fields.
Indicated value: 94 %
